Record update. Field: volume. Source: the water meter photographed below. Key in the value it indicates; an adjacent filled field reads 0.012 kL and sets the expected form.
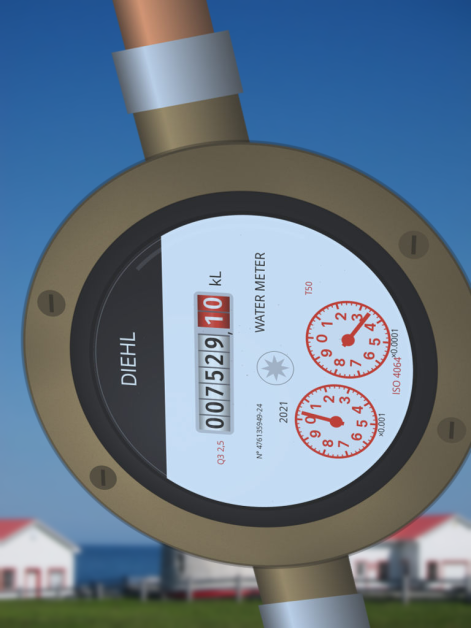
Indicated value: 7529.1003 kL
